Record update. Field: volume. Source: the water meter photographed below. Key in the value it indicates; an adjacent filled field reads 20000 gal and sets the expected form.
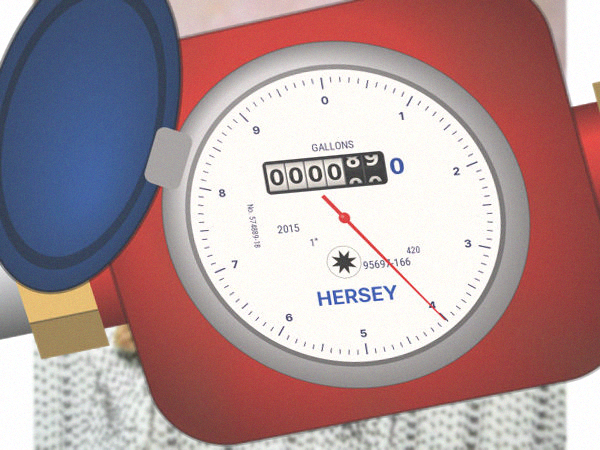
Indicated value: 894.0 gal
